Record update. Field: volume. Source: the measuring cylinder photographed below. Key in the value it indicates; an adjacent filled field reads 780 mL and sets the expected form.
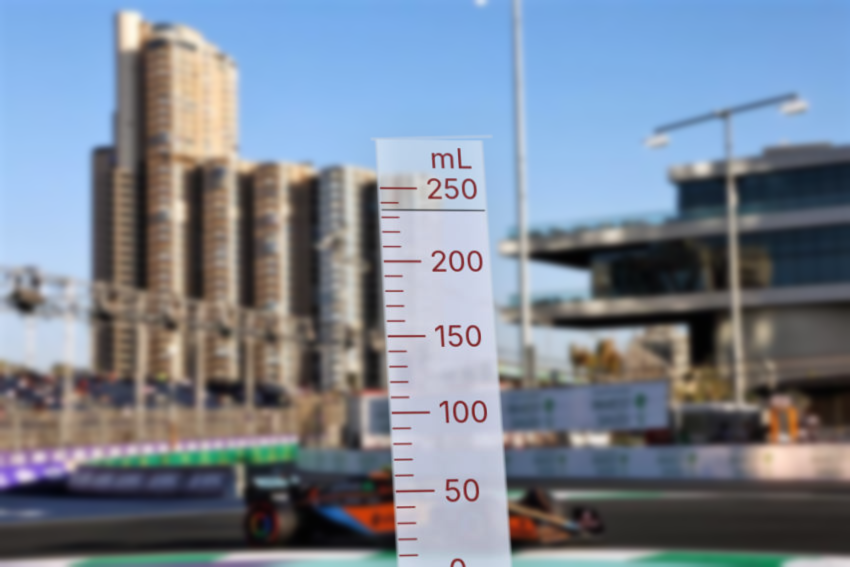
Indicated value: 235 mL
